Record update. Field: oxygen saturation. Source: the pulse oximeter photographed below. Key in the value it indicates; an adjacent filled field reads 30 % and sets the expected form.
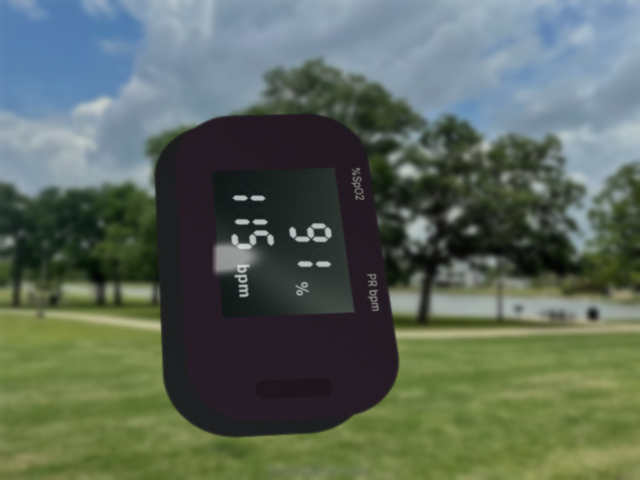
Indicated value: 91 %
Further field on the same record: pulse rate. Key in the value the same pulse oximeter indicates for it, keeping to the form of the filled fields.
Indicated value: 115 bpm
